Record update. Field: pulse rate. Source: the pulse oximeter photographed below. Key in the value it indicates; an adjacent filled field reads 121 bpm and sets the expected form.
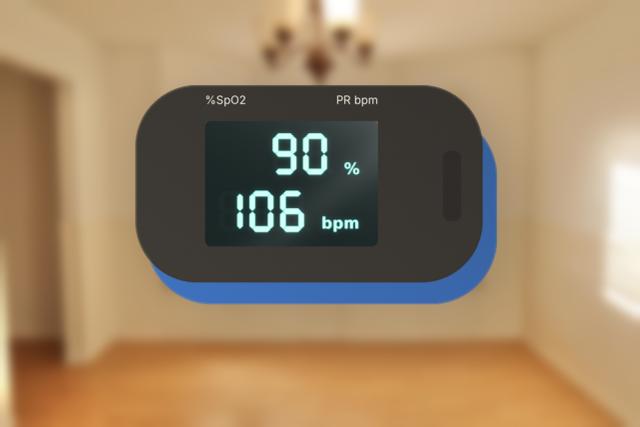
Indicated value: 106 bpm
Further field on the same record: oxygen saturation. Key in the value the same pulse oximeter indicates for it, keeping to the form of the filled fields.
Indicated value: 90 %
